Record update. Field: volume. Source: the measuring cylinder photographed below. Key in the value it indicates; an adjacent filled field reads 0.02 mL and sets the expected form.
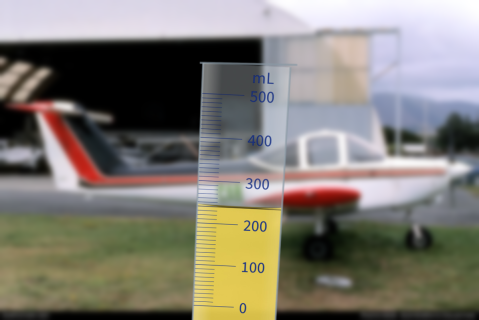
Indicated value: 240 mL
